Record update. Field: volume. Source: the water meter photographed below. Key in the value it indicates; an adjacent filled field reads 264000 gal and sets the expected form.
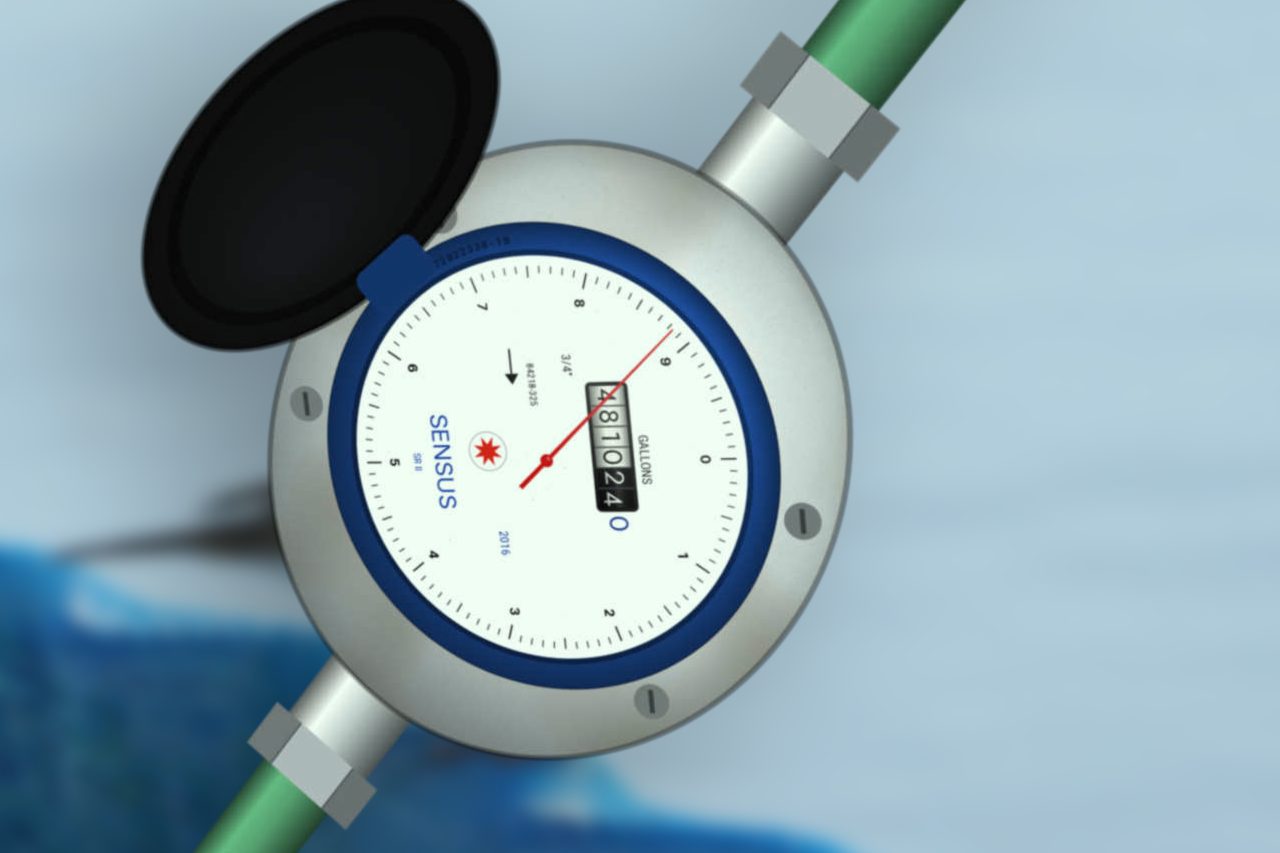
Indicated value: 4810238.8 gal
